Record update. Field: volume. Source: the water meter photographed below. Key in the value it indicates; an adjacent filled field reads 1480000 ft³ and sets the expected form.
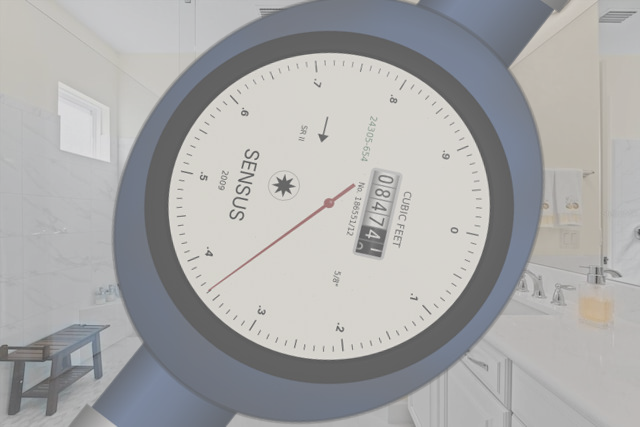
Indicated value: 84741.36 ft³
